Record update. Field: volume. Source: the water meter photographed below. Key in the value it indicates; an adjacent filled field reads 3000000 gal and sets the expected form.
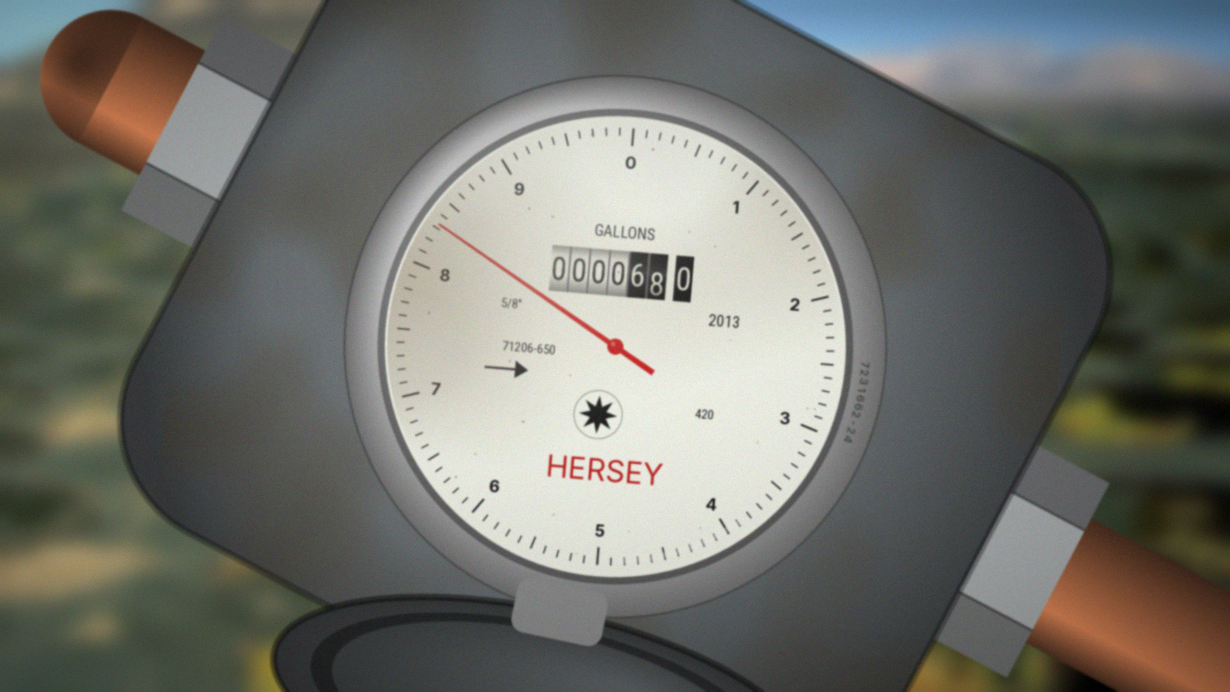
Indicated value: 678.3 gal
